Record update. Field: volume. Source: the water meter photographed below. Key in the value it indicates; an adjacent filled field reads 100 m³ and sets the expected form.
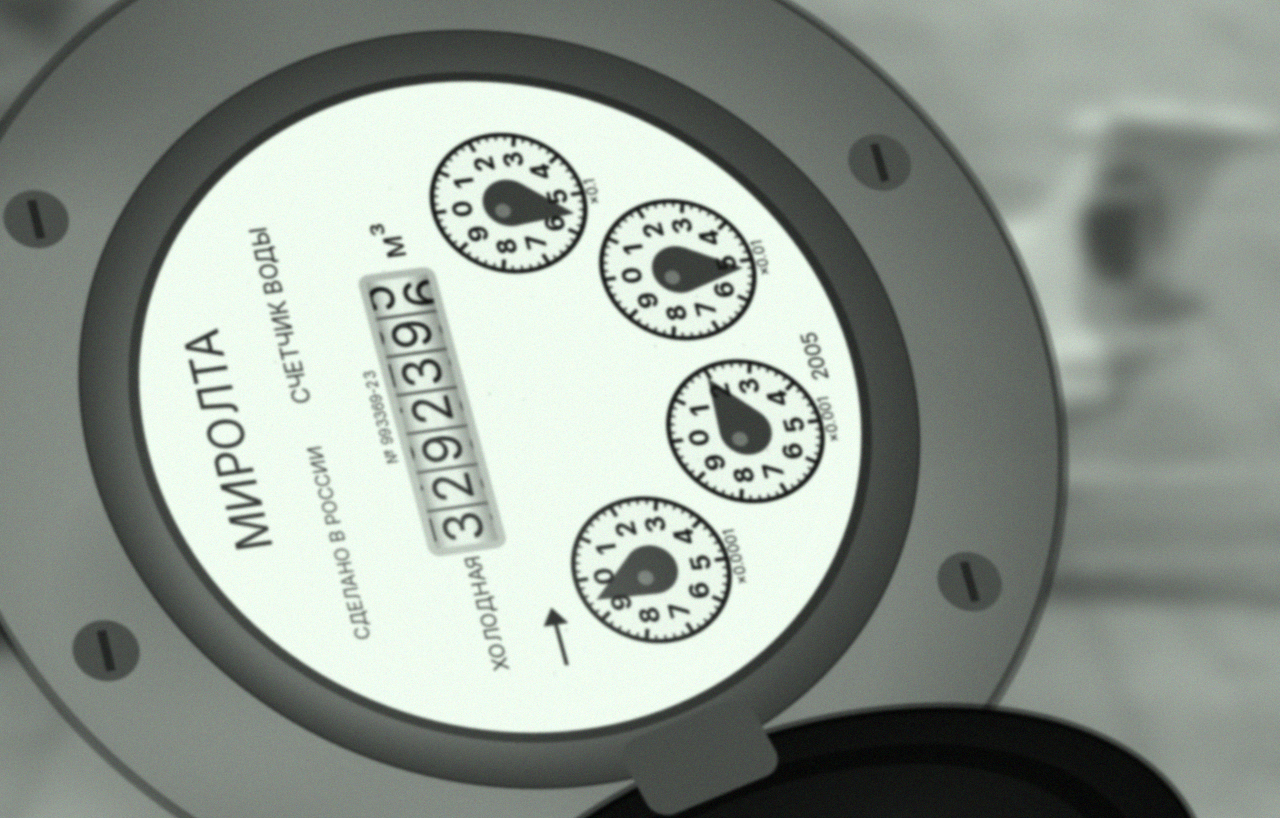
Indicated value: 3292395.5519 m³
